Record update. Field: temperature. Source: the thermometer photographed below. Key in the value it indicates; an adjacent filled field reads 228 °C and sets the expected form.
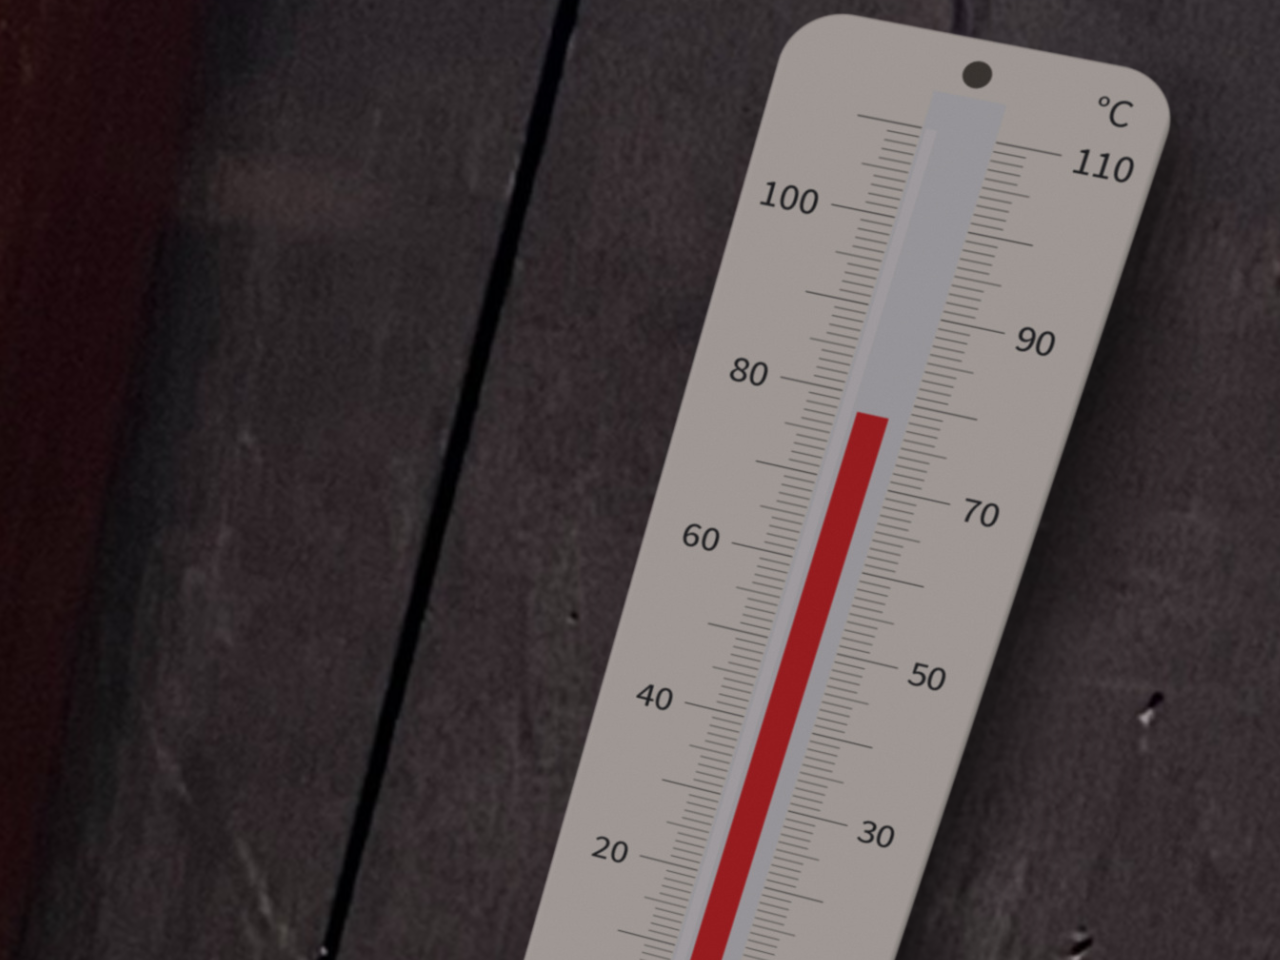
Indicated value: 78 °C
